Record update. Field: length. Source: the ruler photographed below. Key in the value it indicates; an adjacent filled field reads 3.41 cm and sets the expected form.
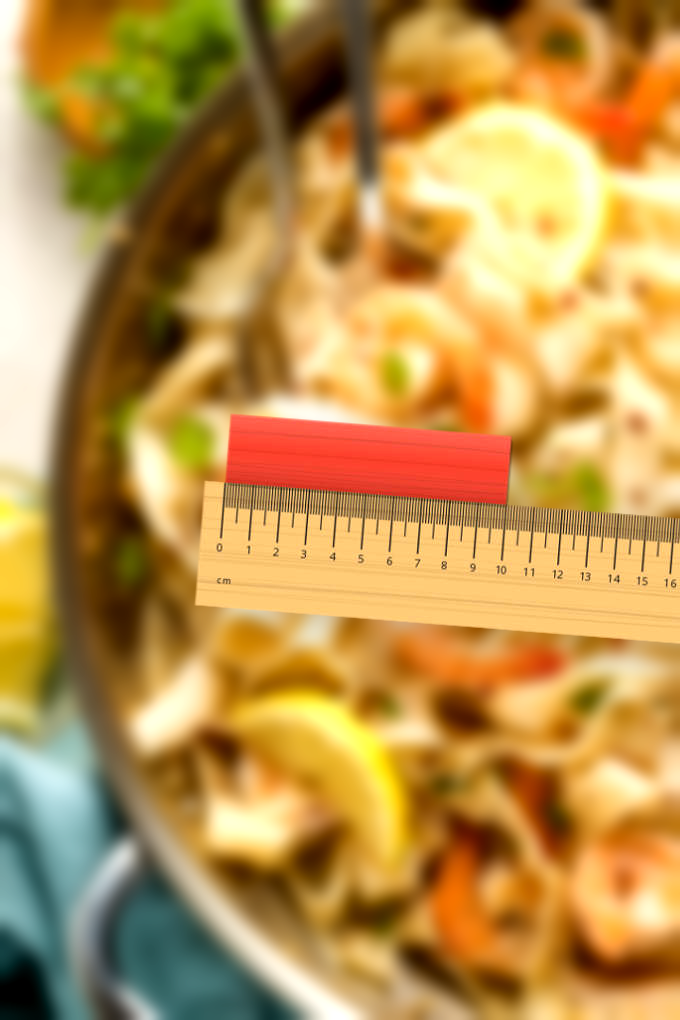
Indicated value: 10 cm
